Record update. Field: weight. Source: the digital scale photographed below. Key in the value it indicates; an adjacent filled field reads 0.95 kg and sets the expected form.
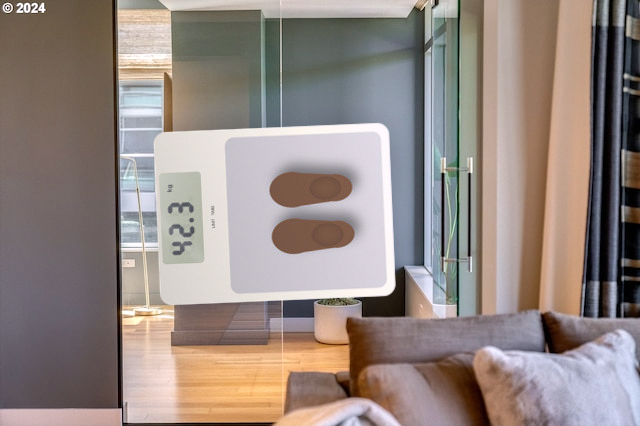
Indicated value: 42.3 kg
